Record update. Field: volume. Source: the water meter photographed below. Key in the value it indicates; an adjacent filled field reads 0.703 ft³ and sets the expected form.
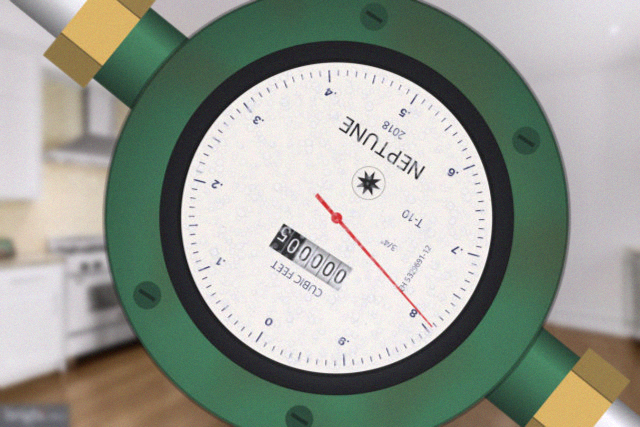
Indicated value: 4.79 ft³
